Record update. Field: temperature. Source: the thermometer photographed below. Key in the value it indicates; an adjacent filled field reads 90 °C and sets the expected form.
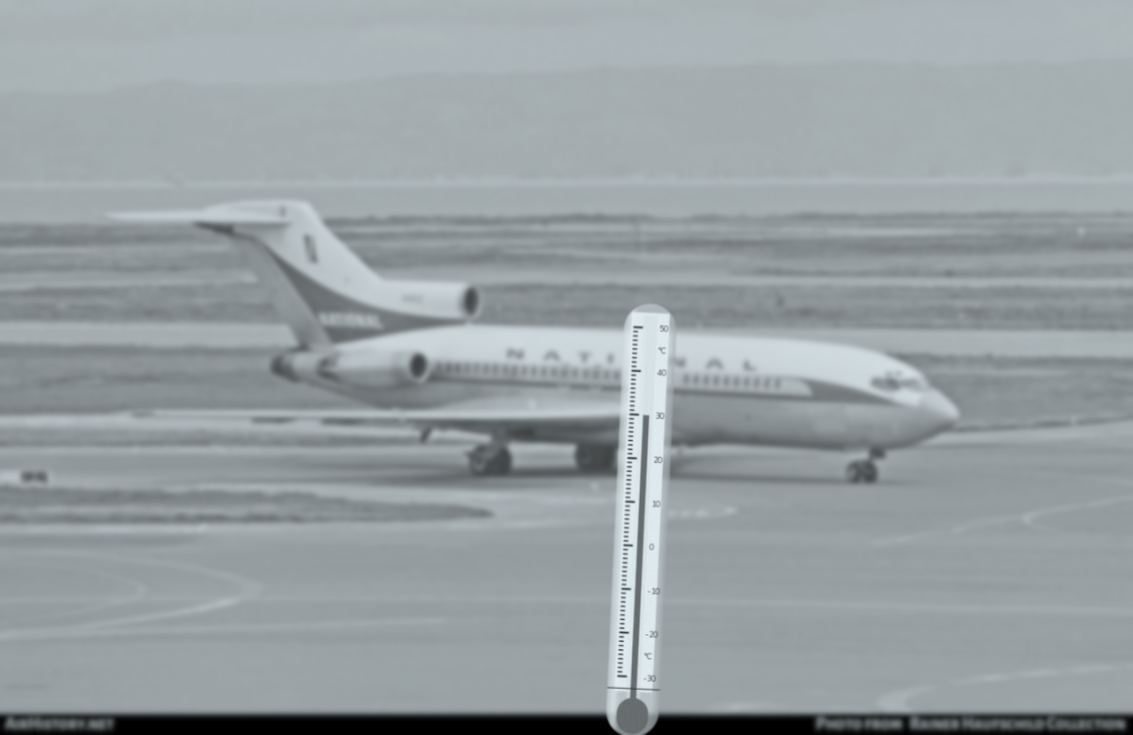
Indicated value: 30 °C
